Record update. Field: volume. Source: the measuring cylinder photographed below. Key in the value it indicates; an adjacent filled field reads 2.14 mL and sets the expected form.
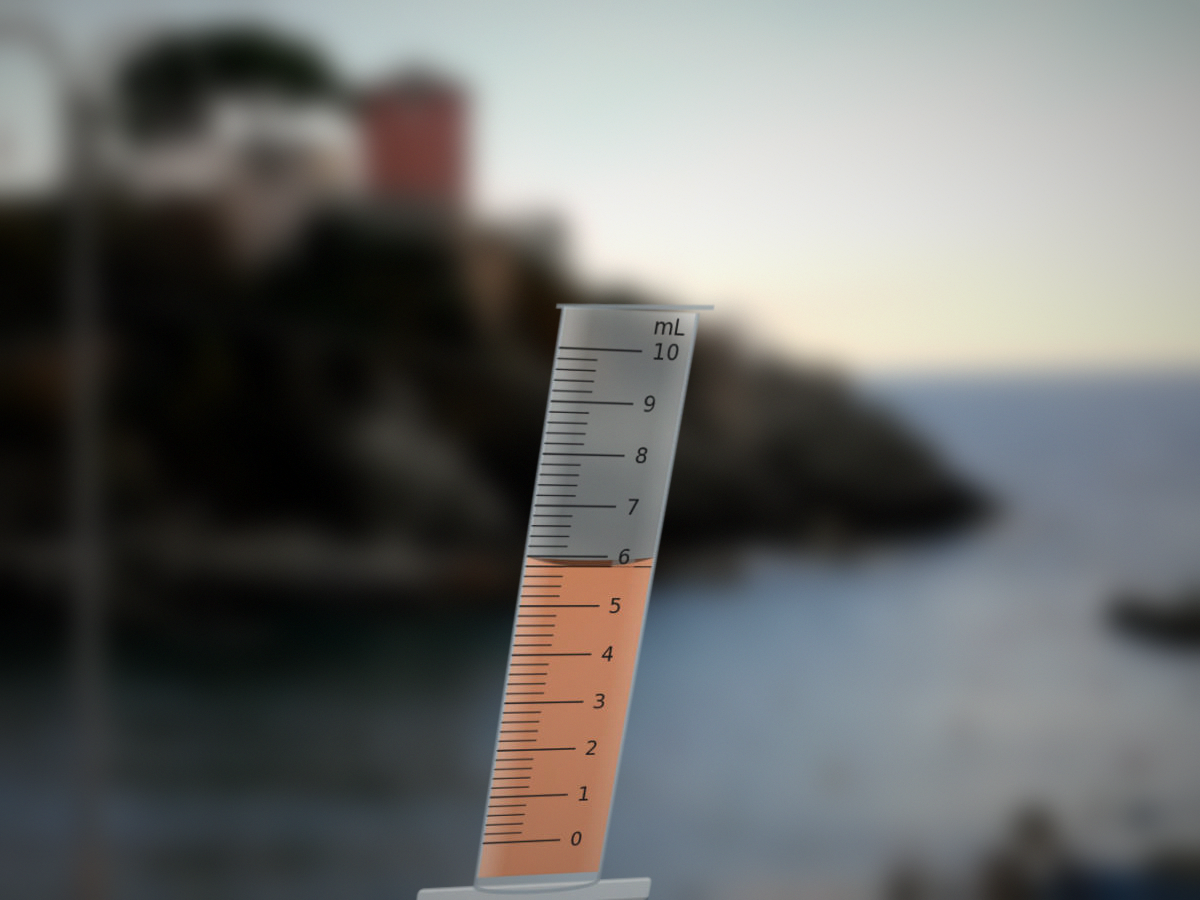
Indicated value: 5.8 mL
